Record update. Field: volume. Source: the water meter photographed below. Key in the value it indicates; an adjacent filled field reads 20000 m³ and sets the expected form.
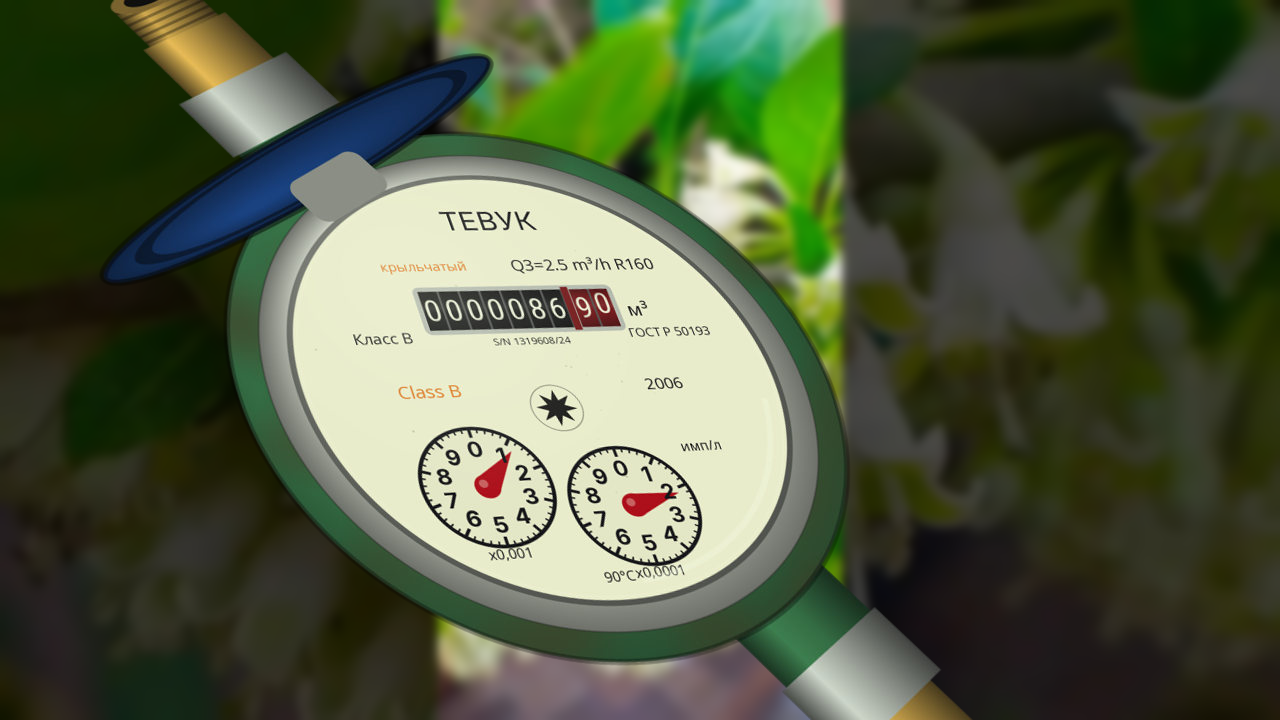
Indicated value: 86.9012 m³
